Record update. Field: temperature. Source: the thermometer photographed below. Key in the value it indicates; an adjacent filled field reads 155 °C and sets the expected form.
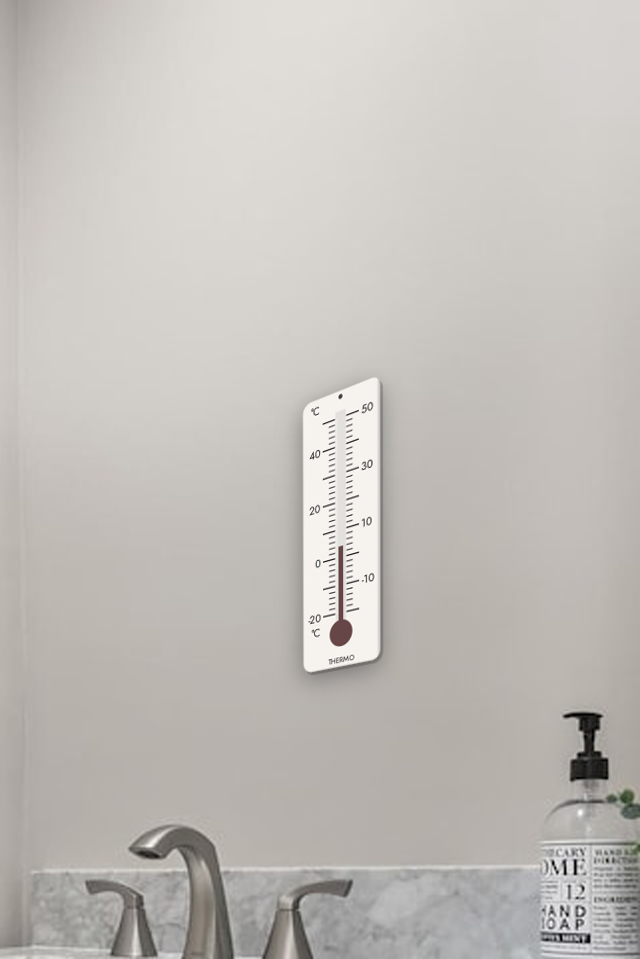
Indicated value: 4 °C
